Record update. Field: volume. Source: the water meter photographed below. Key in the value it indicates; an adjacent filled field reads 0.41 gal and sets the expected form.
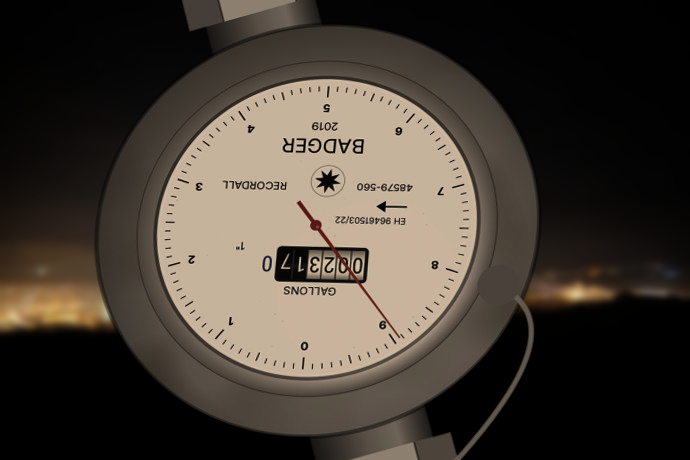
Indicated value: 23168.9 gal
